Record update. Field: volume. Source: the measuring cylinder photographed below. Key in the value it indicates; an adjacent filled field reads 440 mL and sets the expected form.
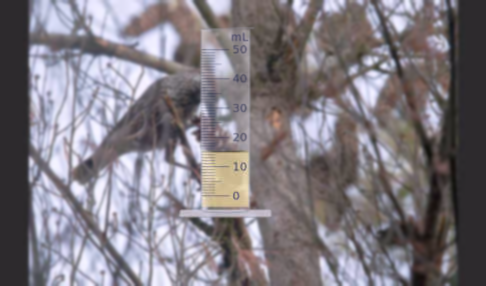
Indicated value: 15 mL
